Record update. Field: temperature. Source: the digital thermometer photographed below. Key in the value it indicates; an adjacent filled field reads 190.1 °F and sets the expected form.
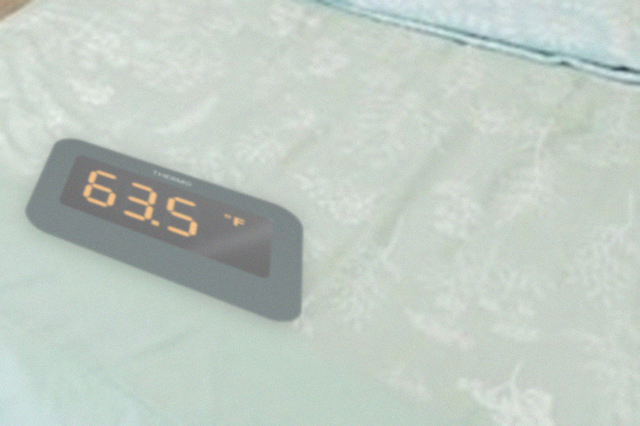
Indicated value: 63.5 °F
